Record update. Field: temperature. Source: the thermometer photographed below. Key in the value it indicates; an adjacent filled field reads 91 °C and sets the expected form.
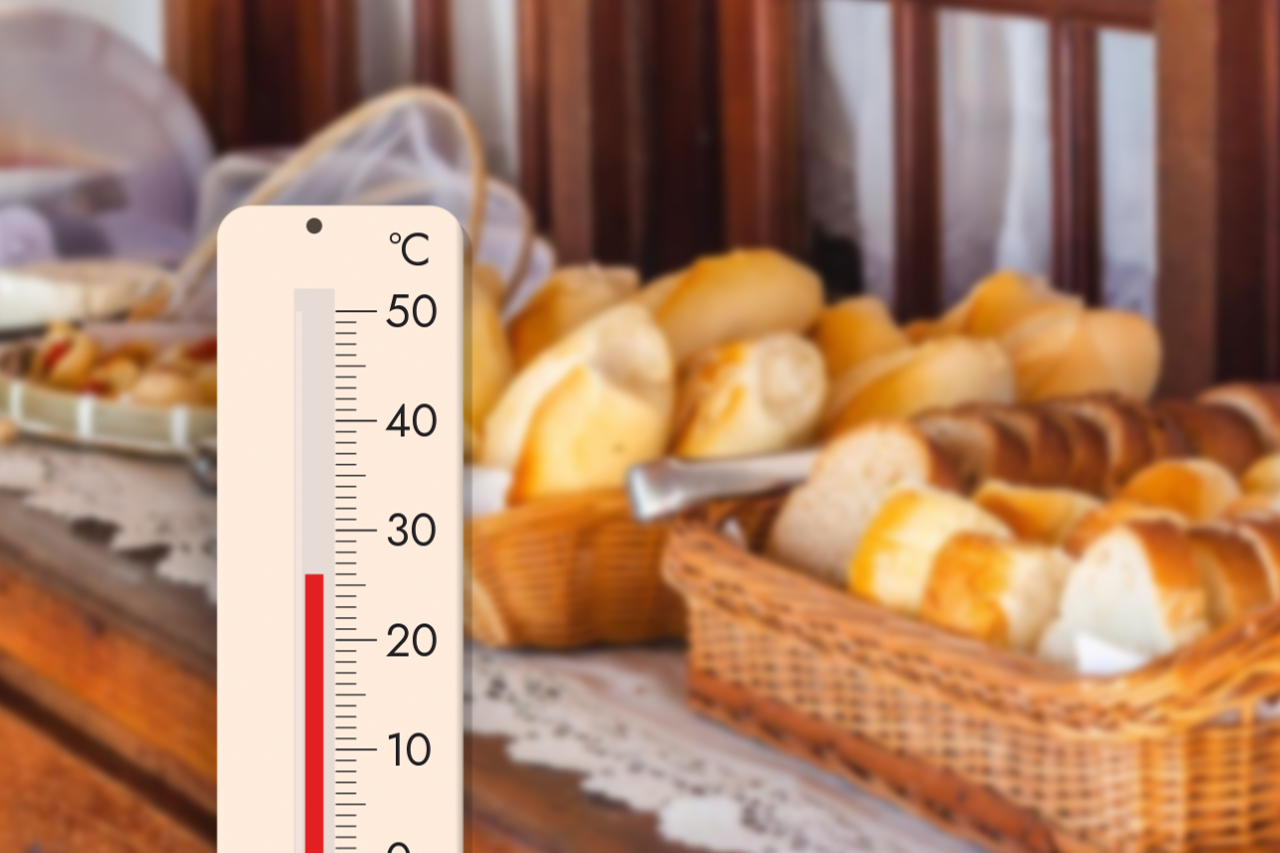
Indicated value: 26 °C
